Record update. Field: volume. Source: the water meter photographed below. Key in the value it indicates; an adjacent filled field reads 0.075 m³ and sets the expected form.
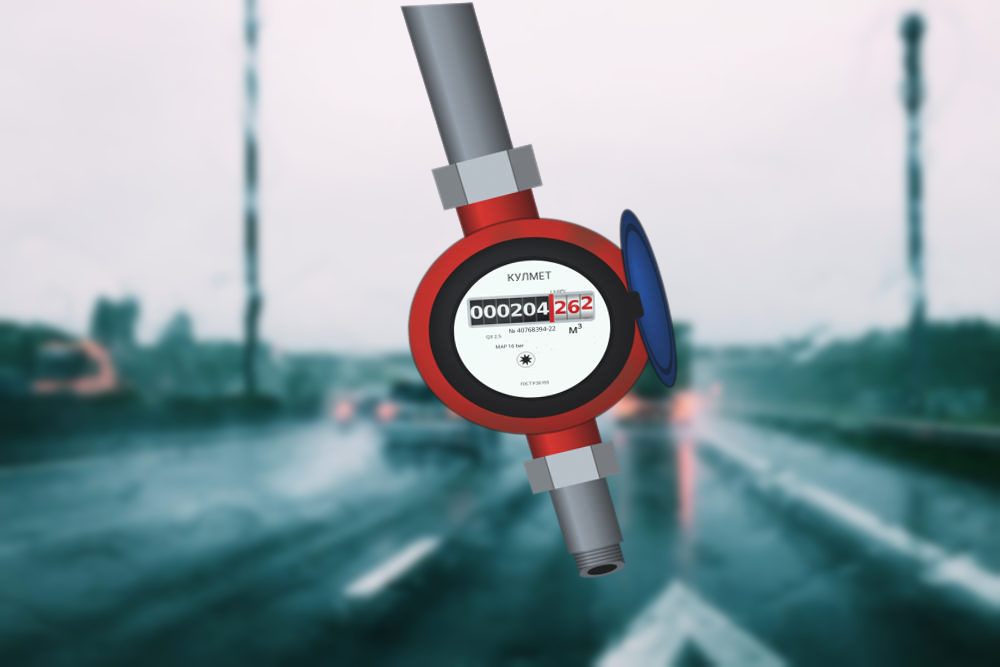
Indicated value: 204.262 m³
